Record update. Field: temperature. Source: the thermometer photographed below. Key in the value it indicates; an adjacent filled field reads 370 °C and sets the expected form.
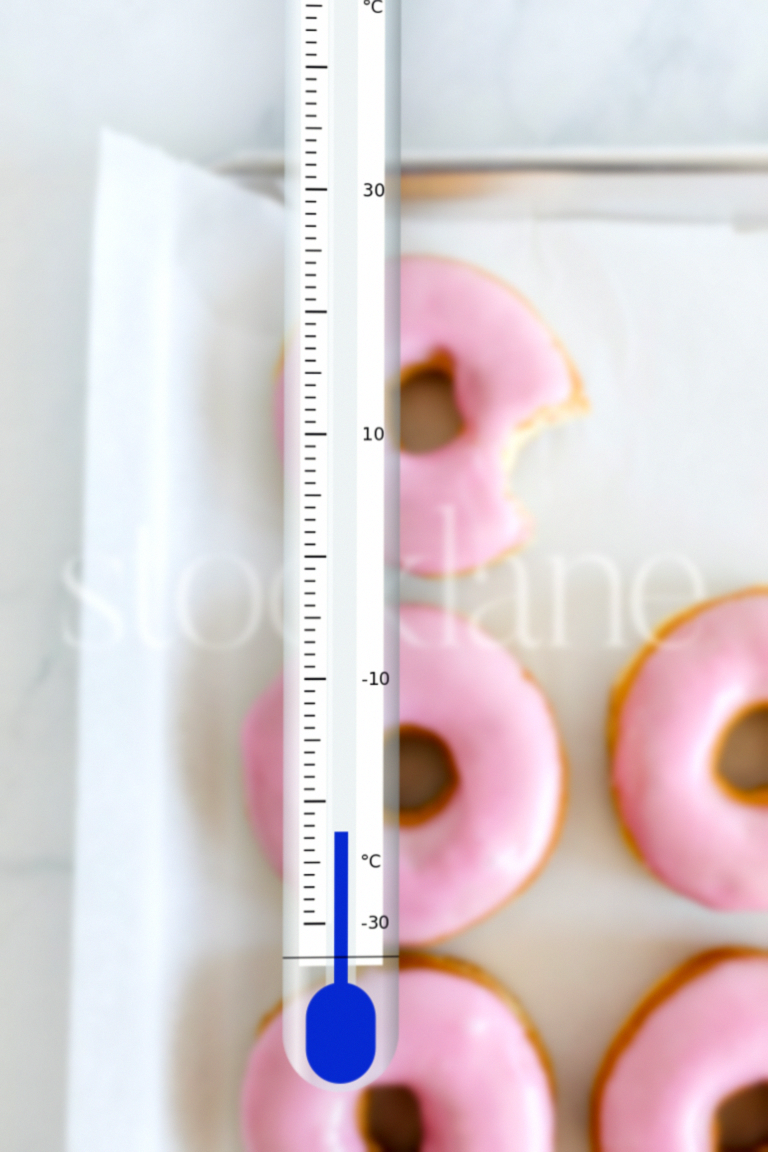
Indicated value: -22.5 °C
